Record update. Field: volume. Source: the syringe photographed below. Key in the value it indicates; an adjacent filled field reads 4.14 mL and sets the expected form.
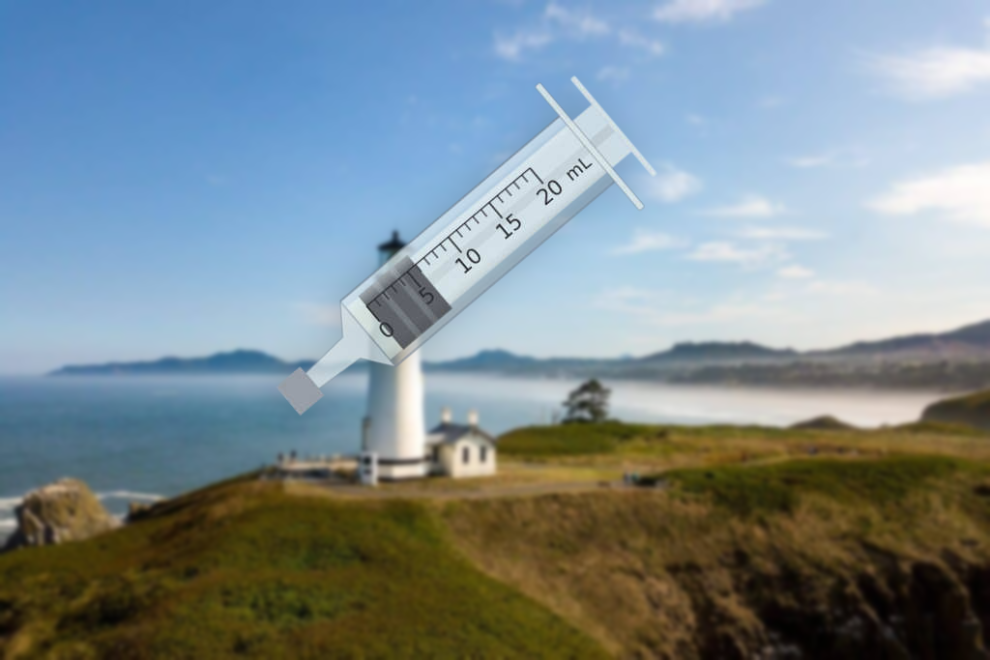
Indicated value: 0 mL
